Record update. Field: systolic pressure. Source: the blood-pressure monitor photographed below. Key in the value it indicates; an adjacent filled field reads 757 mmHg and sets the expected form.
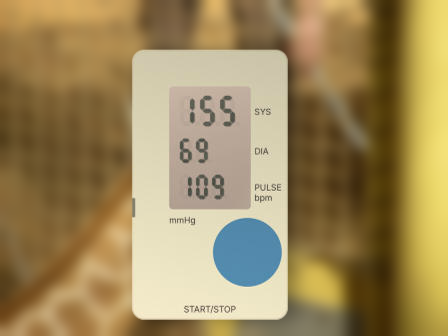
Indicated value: 155 mmHg
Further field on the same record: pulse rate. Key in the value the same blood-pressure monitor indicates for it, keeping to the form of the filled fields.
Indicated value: 109 bpm
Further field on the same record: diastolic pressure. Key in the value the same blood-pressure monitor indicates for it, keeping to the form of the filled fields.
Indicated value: 69 mmHg
